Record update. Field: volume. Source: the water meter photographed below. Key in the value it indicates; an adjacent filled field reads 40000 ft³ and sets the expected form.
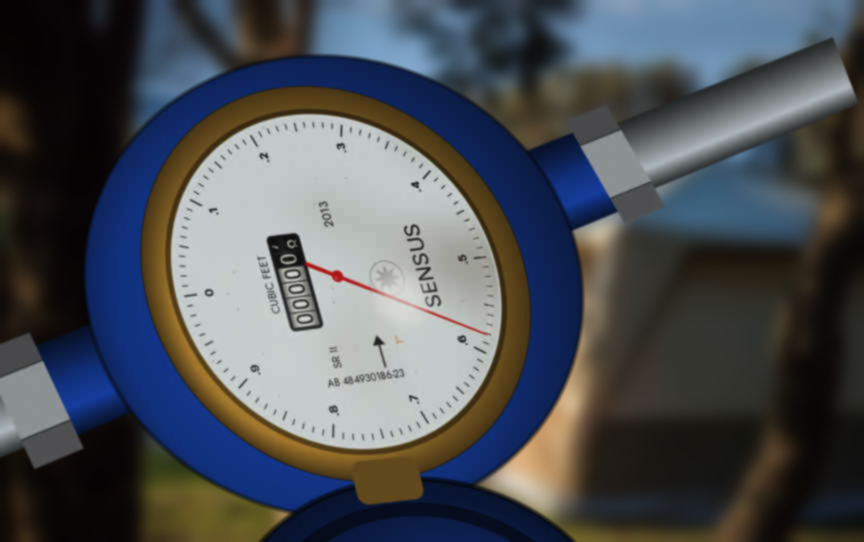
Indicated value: 7.58 ft³
